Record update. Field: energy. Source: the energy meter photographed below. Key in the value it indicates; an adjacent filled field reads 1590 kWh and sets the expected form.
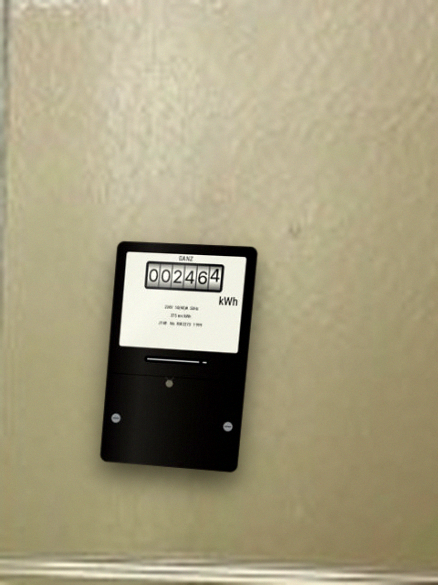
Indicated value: 2464 kWh
